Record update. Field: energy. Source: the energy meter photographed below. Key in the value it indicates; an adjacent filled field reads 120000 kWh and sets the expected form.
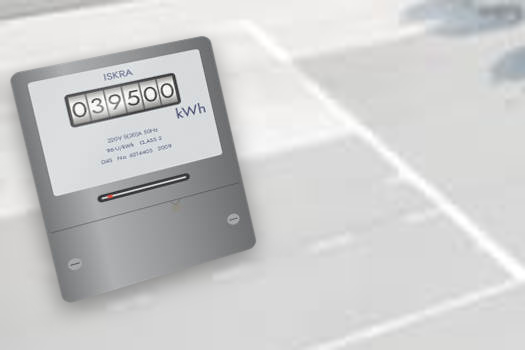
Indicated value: 39500 kWh
